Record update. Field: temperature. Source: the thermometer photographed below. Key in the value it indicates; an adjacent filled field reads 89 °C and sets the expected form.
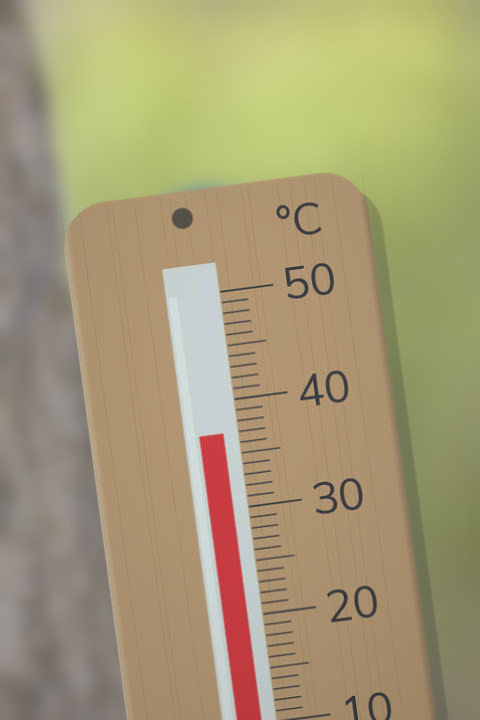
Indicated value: 37 °C
